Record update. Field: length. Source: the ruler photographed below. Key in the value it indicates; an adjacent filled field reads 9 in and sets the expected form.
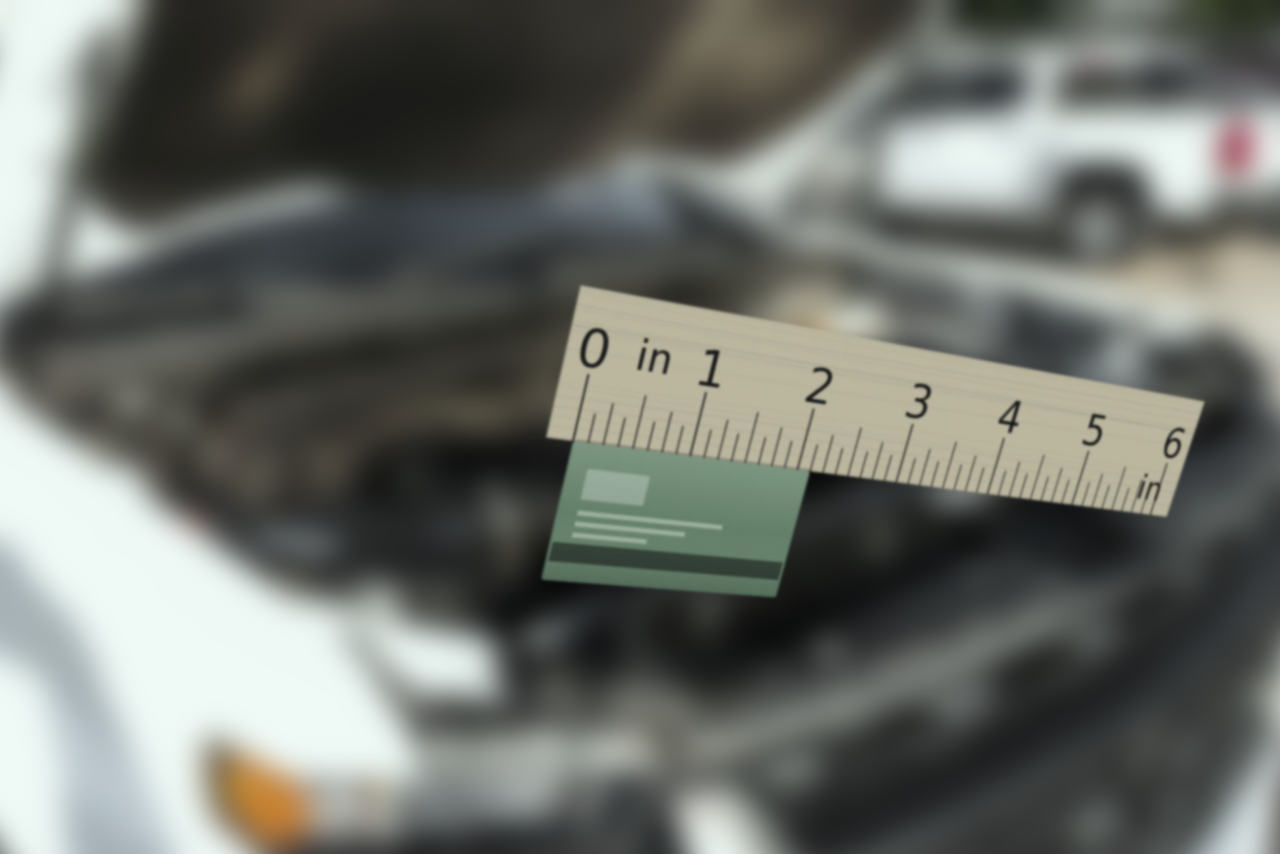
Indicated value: 2.125 in
